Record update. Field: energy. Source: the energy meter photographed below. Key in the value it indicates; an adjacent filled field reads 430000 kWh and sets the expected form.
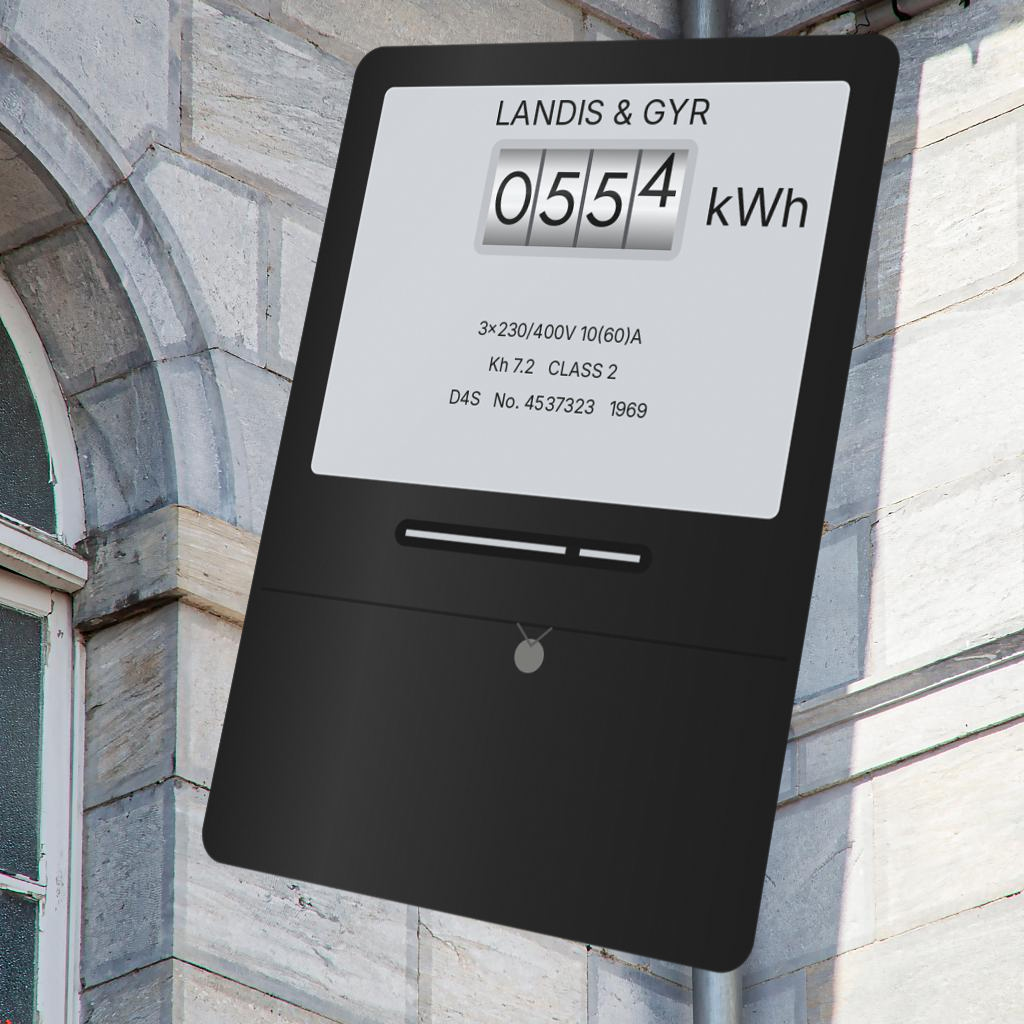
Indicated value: 554 kWh
